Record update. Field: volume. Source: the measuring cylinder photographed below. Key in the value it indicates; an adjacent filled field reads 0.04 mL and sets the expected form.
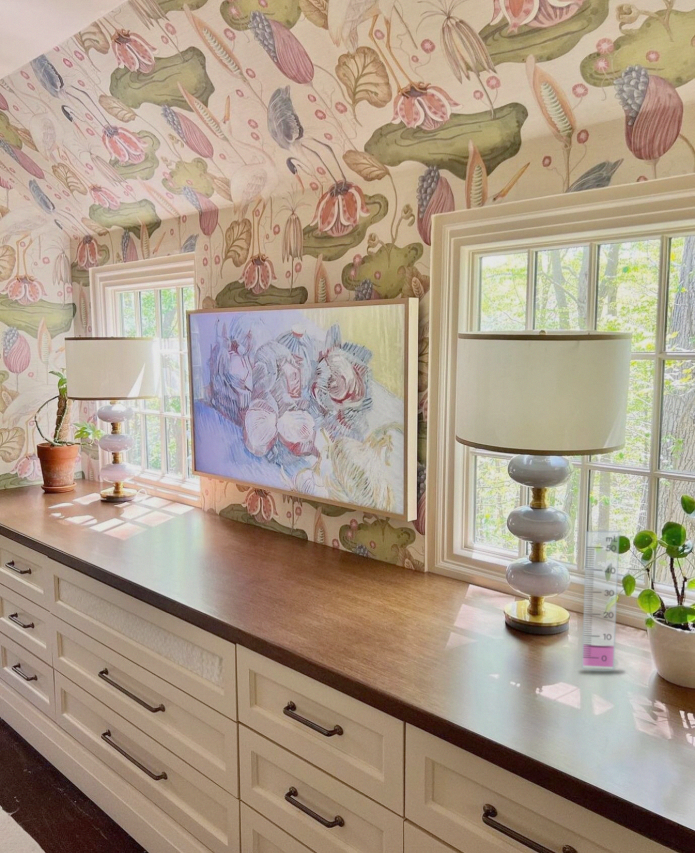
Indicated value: 5 mL
